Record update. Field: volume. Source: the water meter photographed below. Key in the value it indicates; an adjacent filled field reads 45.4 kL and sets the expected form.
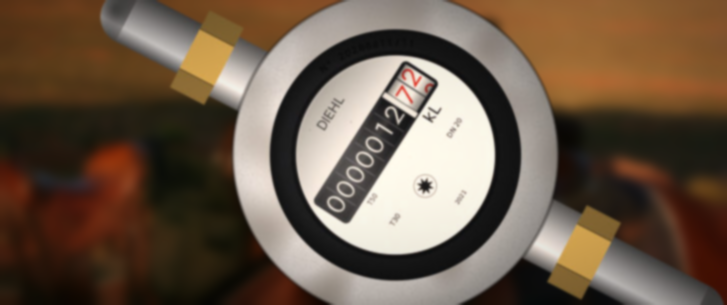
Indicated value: 12.72 kL
